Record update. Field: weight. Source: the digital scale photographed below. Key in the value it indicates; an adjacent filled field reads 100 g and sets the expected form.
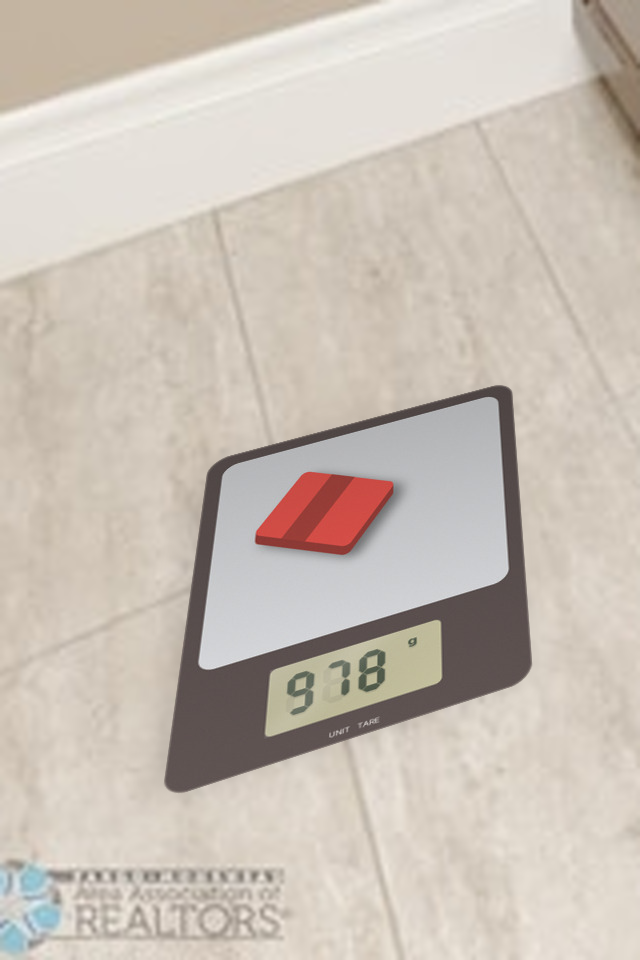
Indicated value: 978 g
